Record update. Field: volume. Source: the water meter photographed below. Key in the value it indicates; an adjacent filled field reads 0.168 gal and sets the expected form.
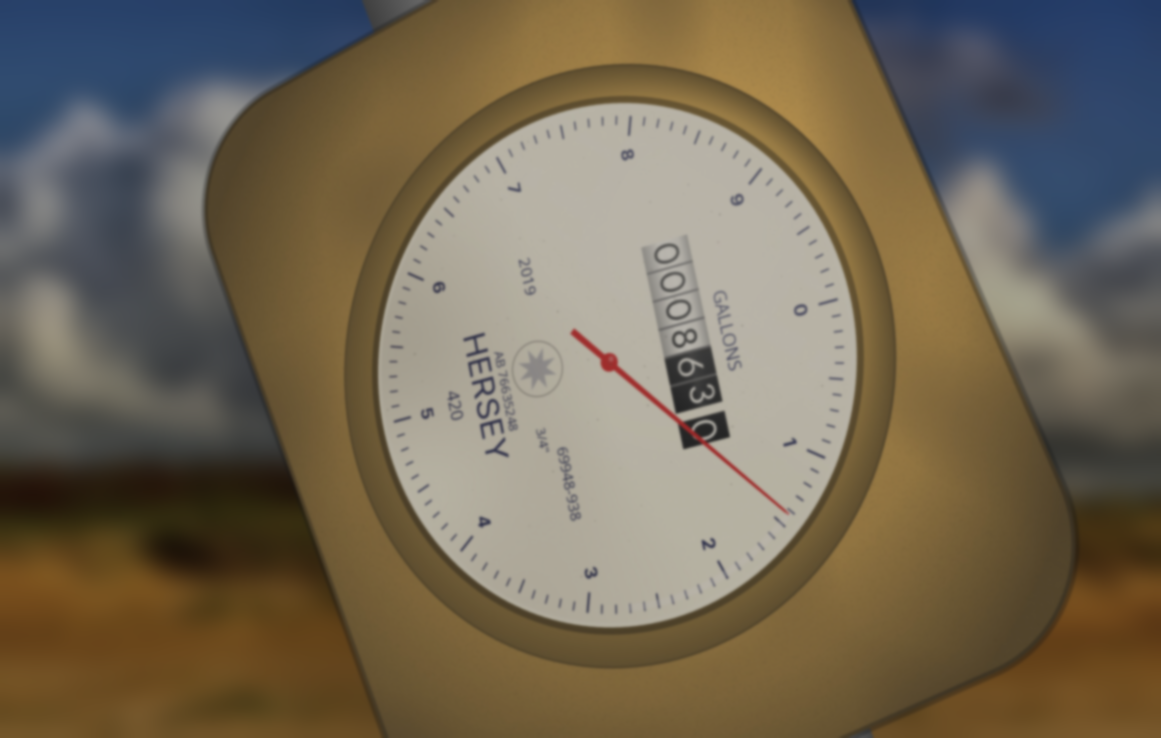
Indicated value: 8631.4 gal
